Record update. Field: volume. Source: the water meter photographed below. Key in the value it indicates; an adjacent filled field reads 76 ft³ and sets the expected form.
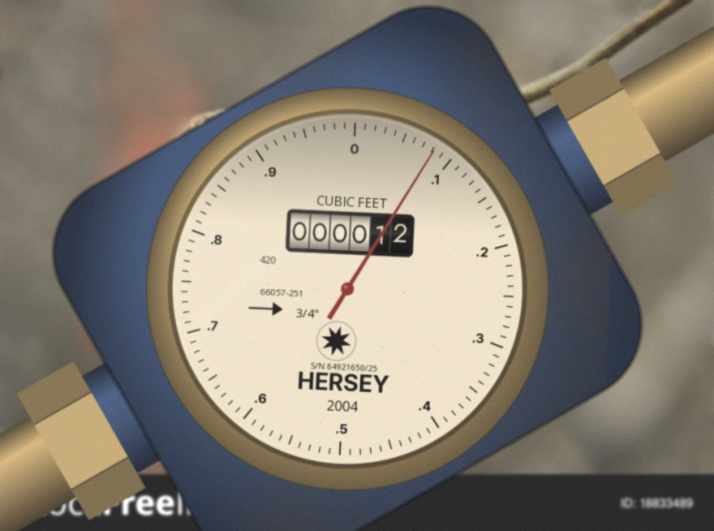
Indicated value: 12.08 ft³
